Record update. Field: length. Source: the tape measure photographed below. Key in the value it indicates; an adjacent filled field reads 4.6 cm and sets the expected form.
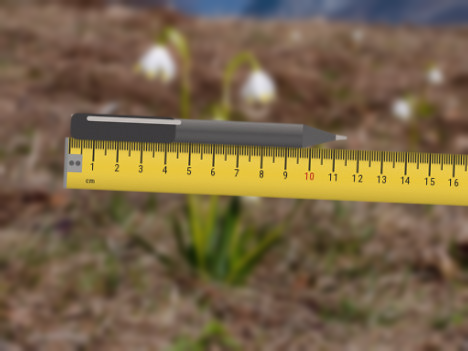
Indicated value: 11.5 cm
